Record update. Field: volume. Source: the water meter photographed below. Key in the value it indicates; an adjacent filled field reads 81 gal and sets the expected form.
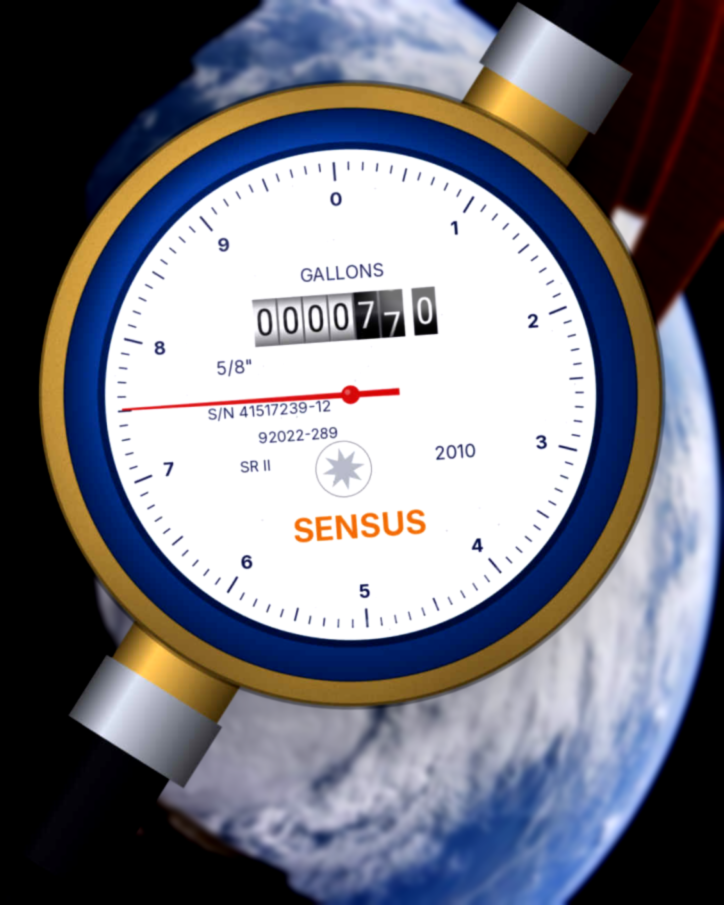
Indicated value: 767.5 gal
